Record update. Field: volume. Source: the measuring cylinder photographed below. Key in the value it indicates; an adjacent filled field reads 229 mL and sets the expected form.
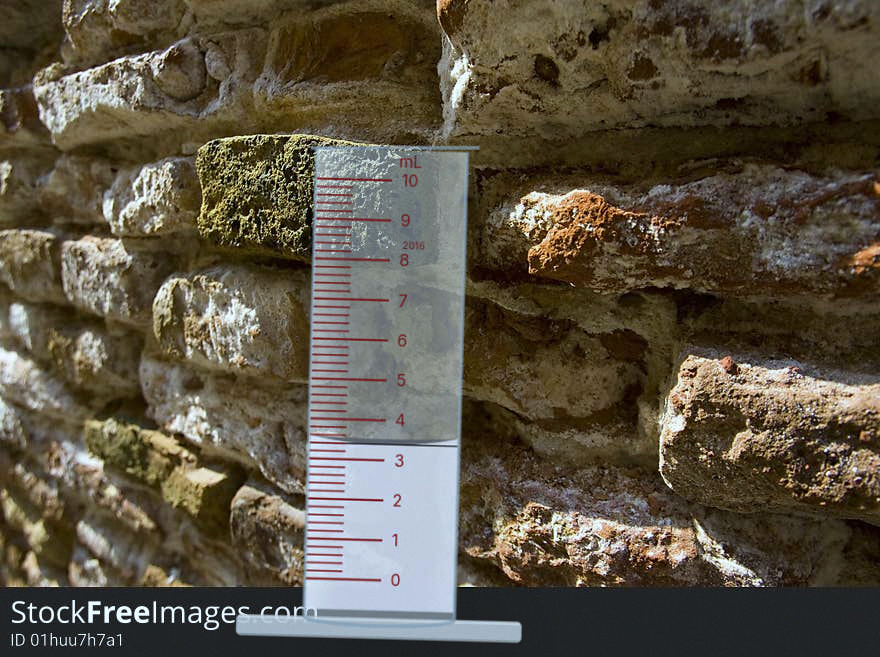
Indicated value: 3.4 mL
